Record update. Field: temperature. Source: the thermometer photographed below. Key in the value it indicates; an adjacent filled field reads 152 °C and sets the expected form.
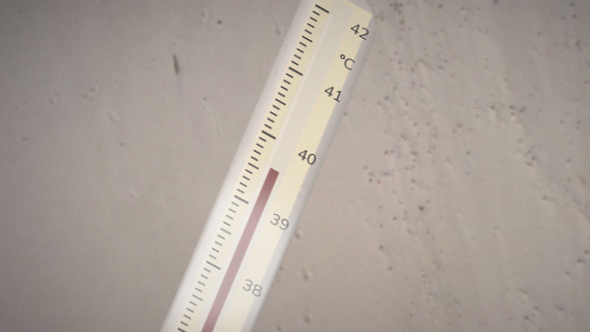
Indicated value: 39.6 °C
